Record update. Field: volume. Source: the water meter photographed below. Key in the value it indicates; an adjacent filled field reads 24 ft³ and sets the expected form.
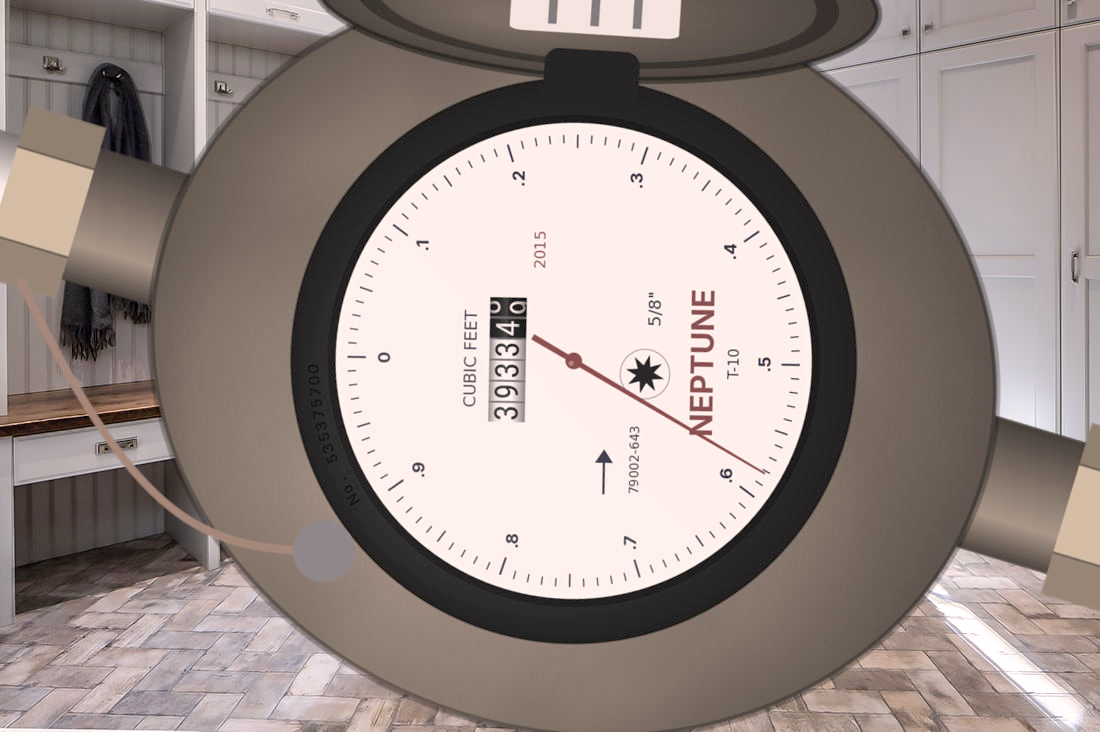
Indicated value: 393348.58 ft³
